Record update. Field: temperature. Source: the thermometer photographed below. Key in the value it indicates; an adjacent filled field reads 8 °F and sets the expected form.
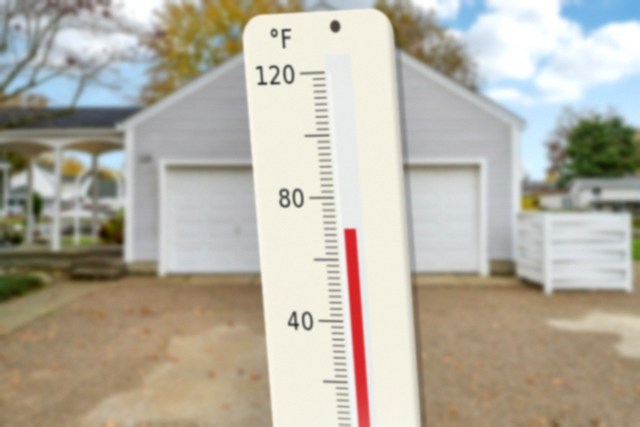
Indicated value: 70 °F
